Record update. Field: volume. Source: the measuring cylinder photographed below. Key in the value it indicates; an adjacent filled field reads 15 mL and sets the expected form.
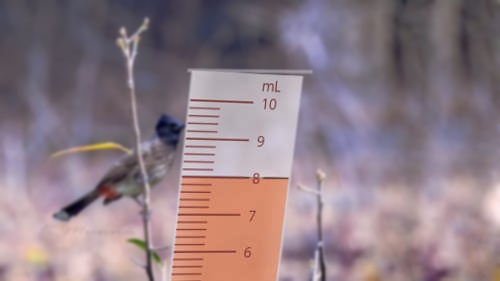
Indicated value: 8 mL
